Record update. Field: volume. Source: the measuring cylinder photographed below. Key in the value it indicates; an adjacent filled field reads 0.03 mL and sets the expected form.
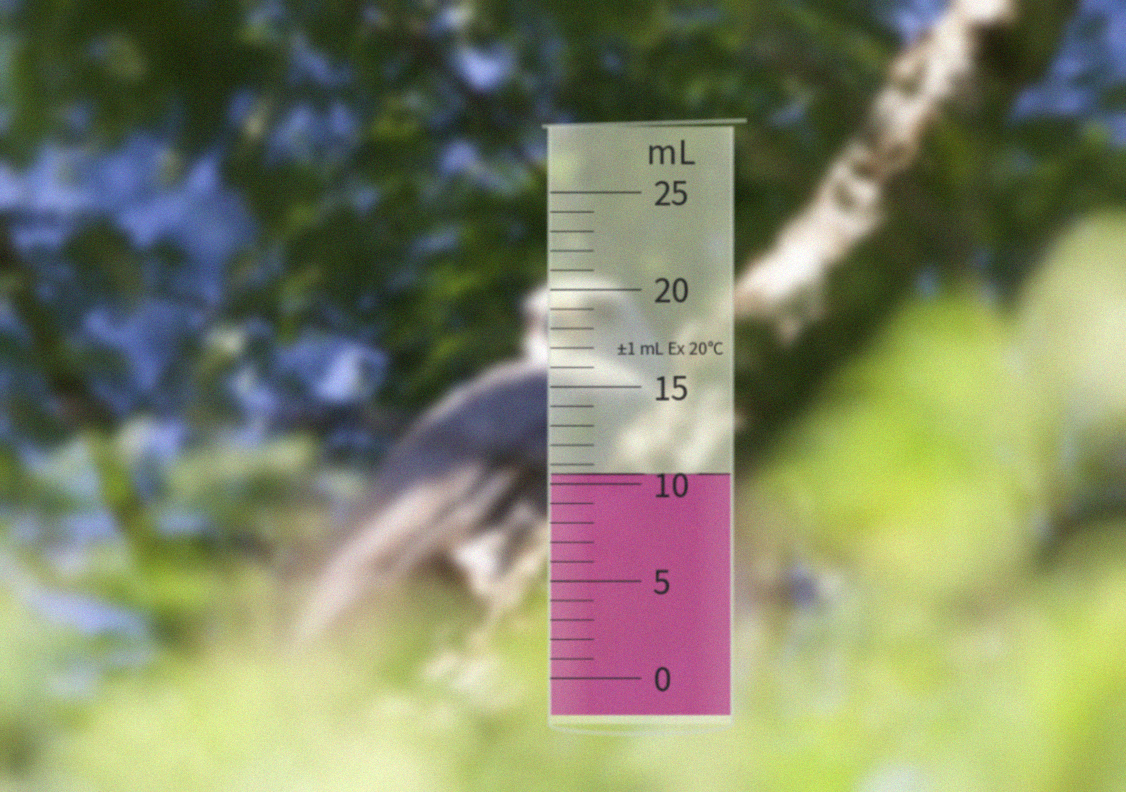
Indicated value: 10.5 mL
